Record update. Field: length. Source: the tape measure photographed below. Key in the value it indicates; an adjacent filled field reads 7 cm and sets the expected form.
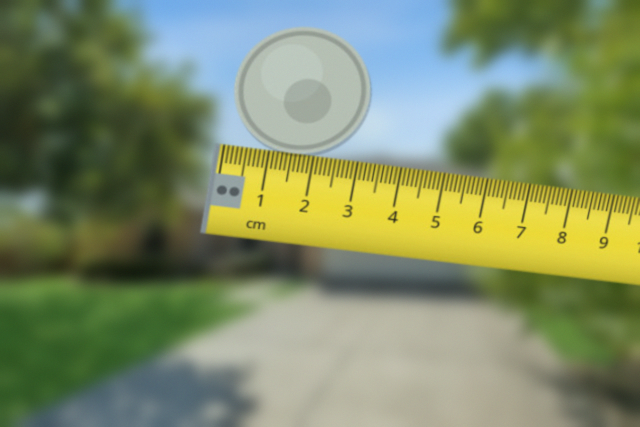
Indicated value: 3 cm
